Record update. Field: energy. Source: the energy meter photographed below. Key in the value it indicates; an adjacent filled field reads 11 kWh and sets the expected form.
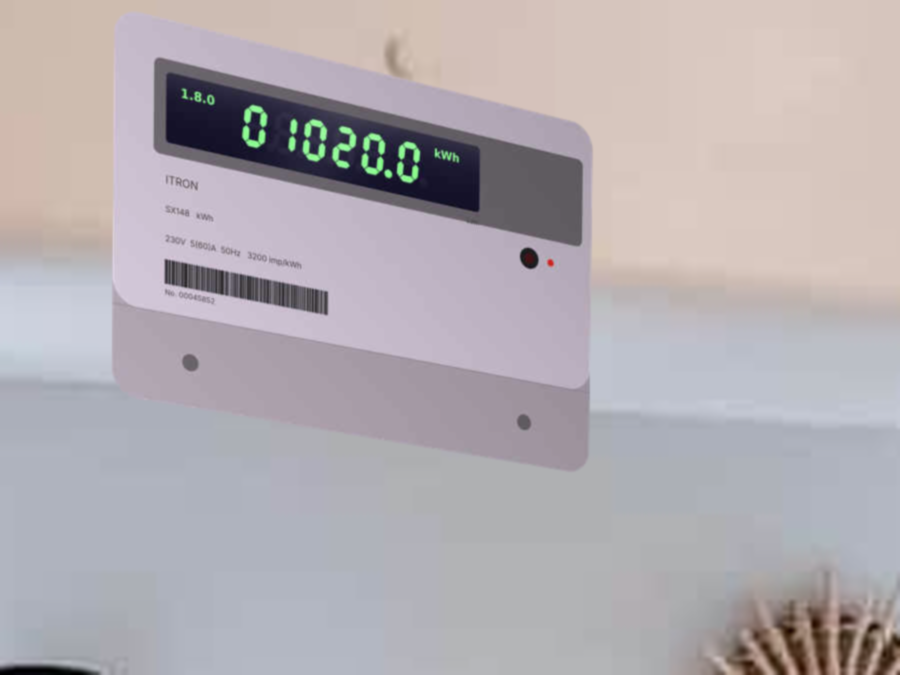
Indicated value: 1020.0 kWh
